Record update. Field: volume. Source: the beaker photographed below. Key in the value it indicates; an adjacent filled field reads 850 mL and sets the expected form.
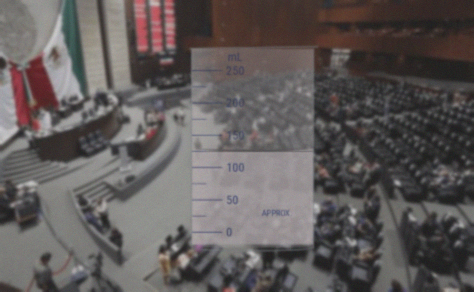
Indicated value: 125 mL
